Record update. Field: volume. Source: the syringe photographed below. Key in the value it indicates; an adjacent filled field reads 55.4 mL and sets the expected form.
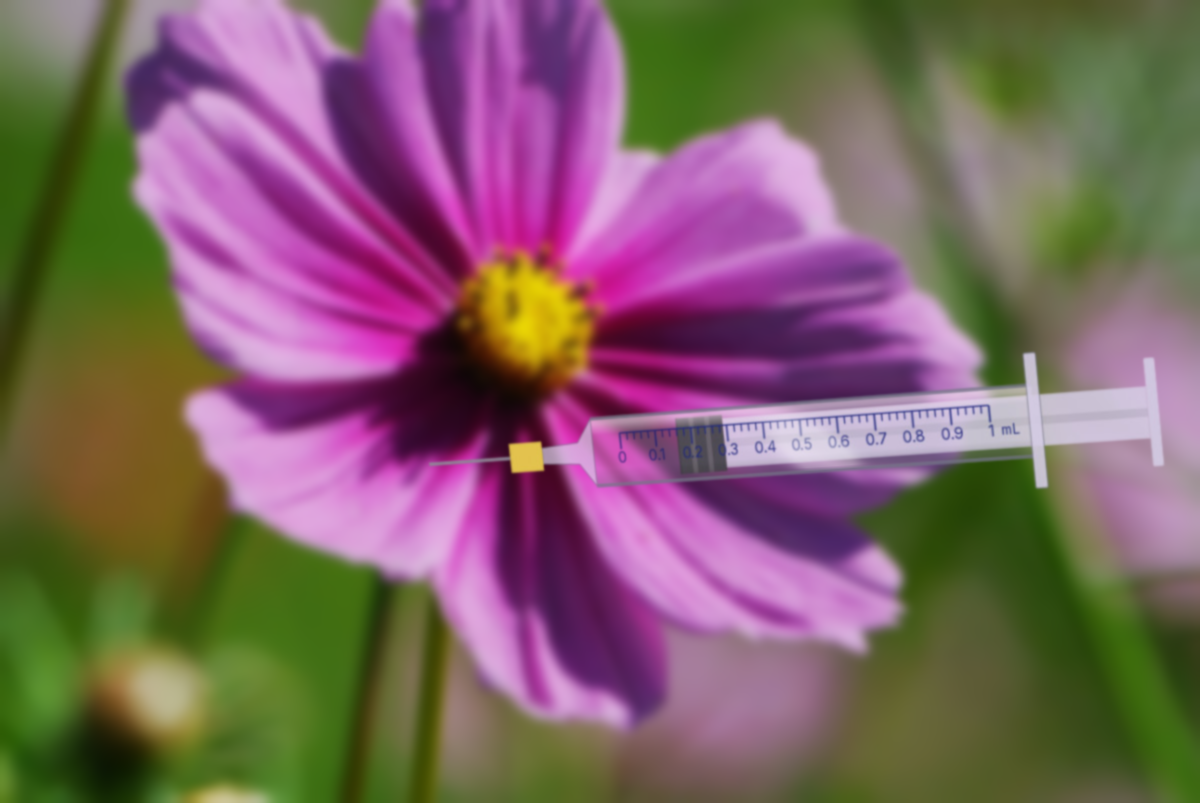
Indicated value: 0.16 mL
